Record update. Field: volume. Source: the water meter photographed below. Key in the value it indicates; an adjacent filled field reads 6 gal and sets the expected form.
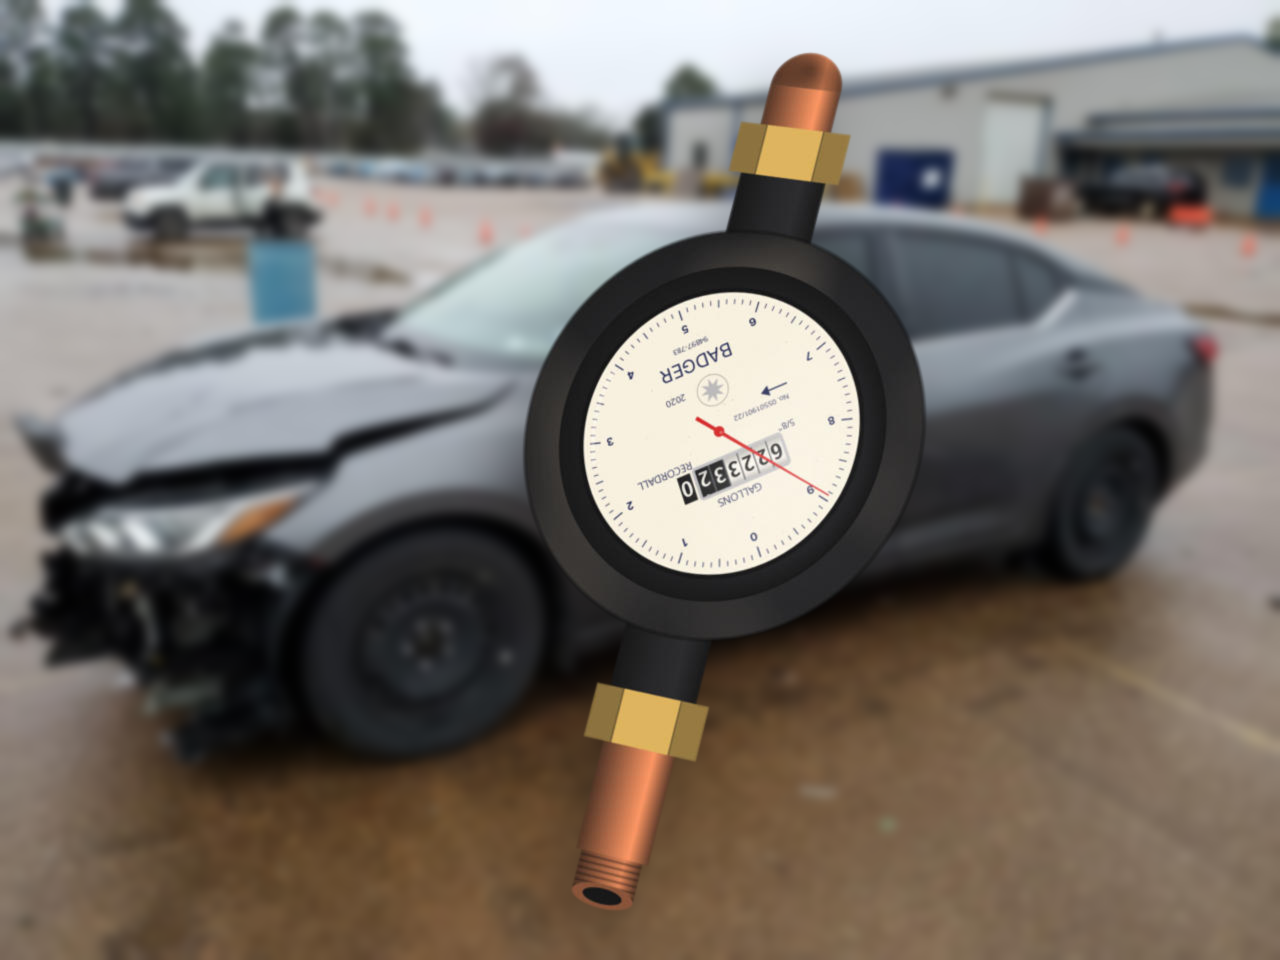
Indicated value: 6223318.9 gal
